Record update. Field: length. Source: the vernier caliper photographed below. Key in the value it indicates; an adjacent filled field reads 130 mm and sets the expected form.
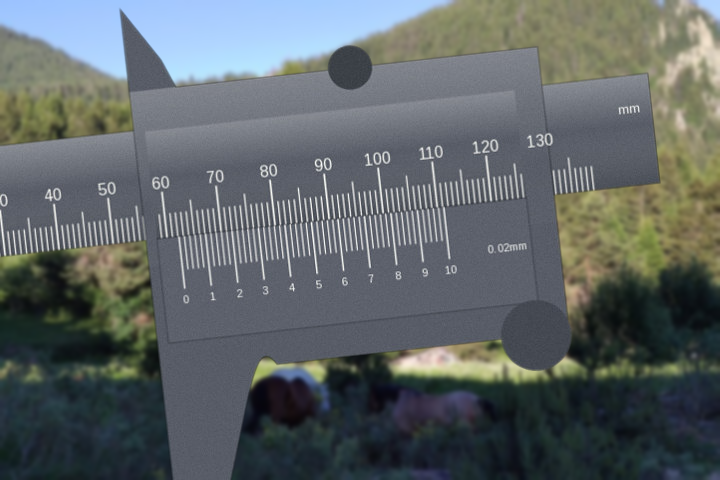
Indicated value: 62.2 mm
